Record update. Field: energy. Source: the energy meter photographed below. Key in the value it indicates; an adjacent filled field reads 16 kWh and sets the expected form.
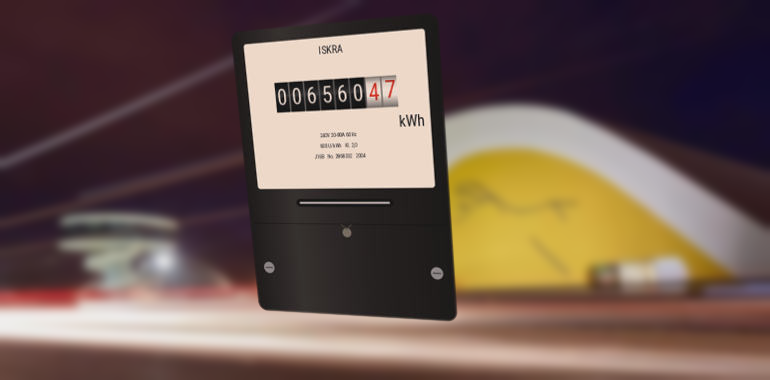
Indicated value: 6560.47 kWh
